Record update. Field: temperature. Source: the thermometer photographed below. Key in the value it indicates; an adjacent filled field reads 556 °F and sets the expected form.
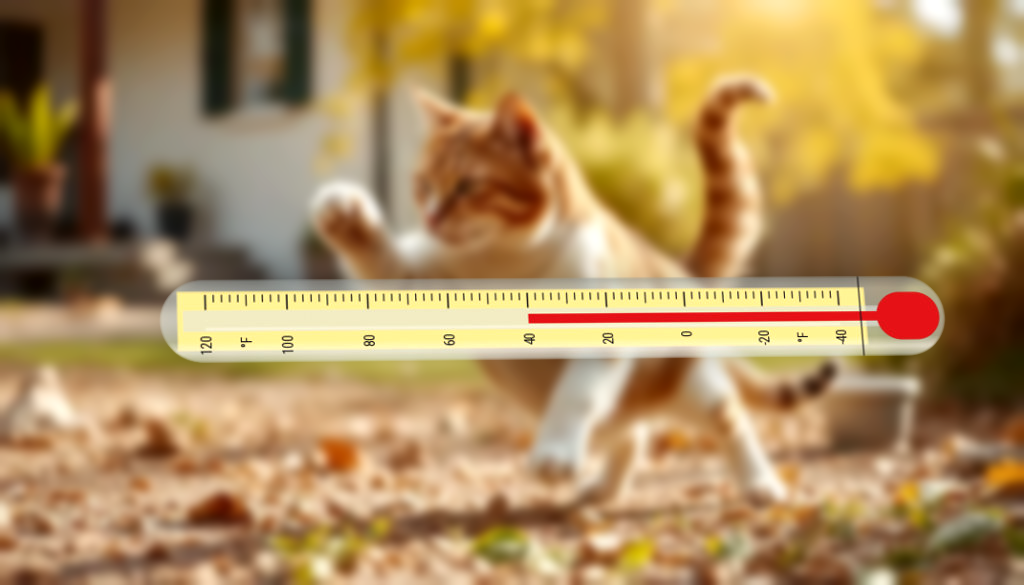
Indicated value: 40 °F
